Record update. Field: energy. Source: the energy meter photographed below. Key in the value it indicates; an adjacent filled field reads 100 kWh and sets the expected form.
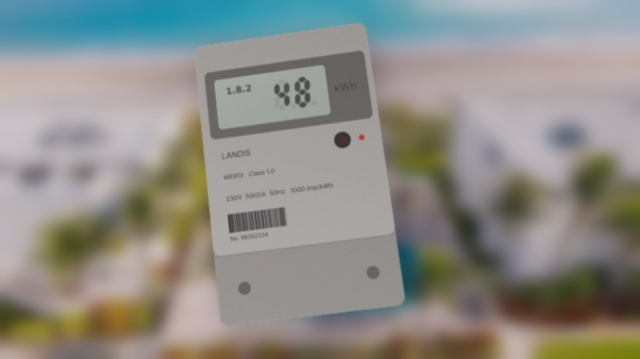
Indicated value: 48 kWh
